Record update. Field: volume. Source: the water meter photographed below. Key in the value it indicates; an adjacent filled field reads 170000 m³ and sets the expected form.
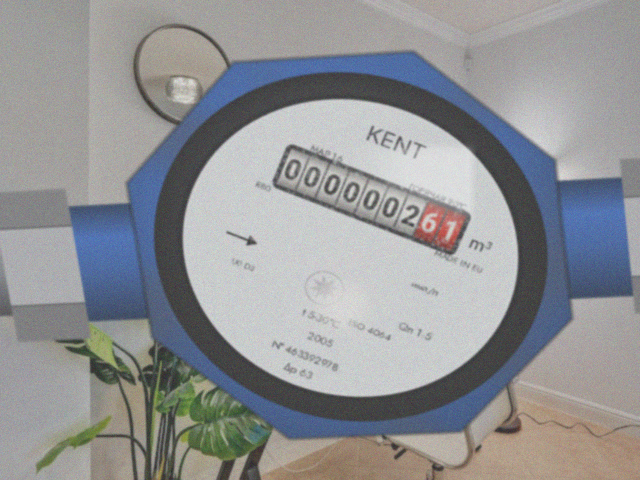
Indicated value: 2.61 m³
